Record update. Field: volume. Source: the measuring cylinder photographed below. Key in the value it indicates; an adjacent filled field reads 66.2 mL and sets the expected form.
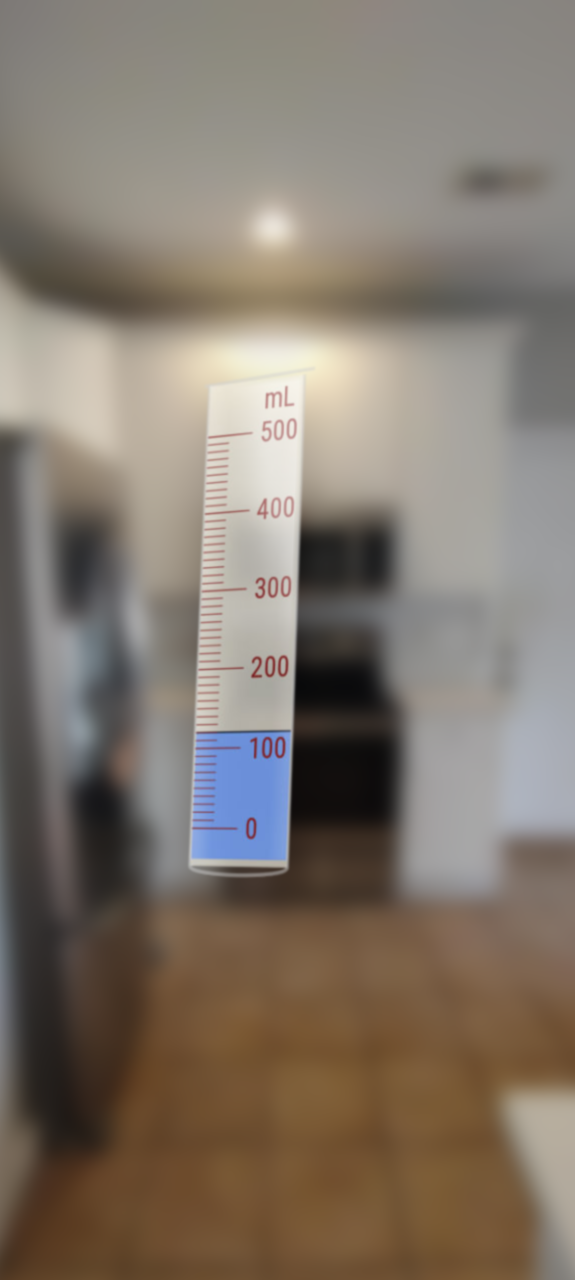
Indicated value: 120 mL
